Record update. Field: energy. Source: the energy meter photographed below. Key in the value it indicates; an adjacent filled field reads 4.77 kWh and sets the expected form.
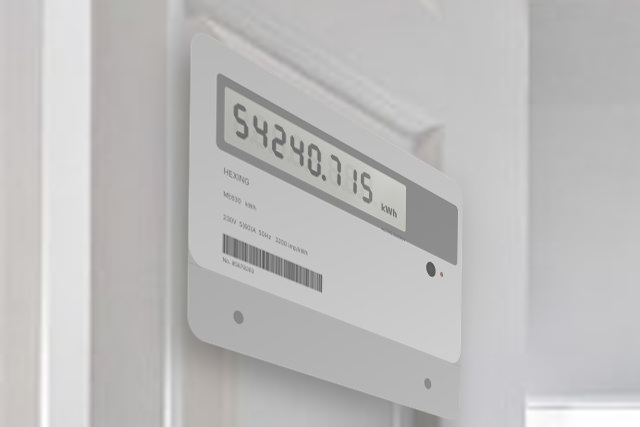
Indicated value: 54240.715 kWh
